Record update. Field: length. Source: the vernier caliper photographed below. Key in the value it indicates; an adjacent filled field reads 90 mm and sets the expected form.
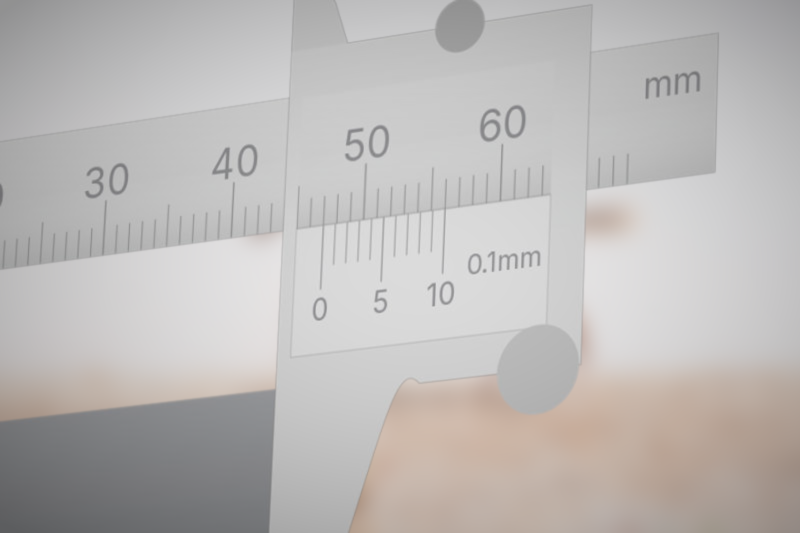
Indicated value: 47.0 mm
